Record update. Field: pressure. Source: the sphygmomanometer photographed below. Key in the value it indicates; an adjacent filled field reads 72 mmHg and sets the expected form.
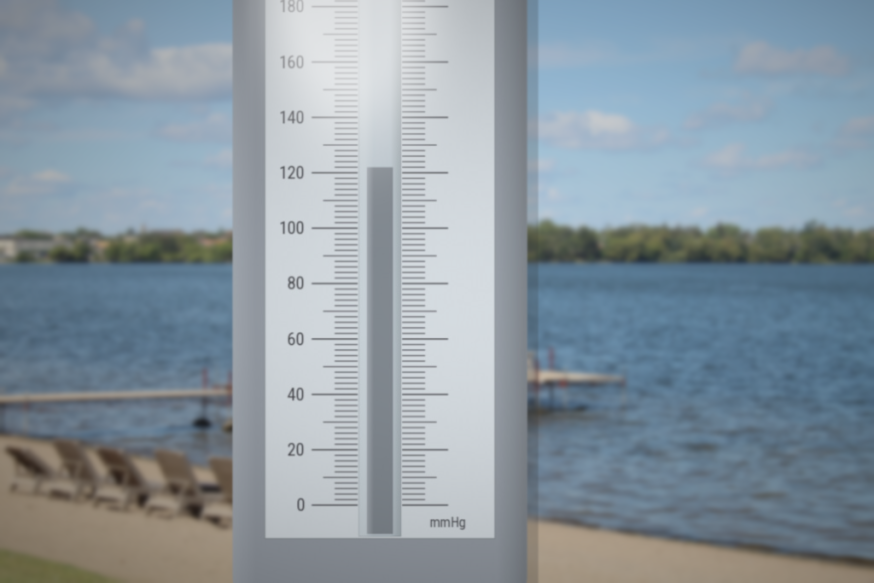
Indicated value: 122 mmHg
